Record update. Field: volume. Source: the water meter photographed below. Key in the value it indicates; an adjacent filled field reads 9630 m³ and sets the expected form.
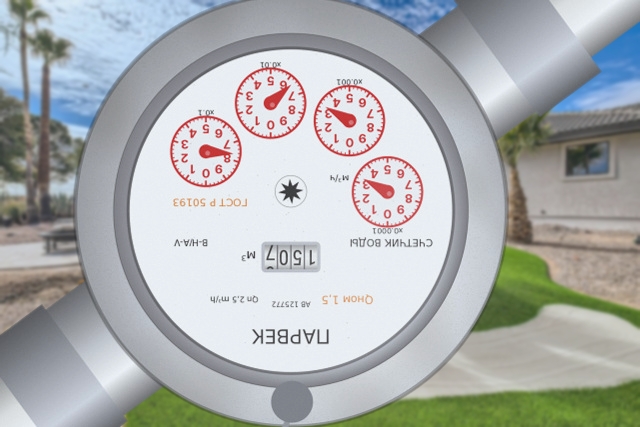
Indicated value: 1506.7633 m³
